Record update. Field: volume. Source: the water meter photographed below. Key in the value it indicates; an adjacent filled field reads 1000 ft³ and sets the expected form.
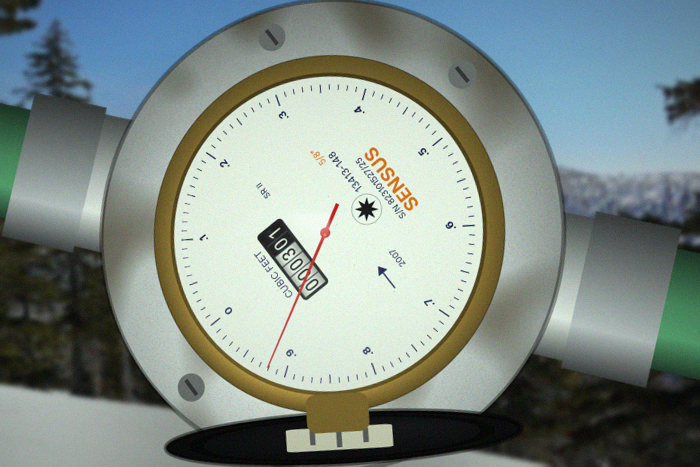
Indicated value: 300.92 ft³
